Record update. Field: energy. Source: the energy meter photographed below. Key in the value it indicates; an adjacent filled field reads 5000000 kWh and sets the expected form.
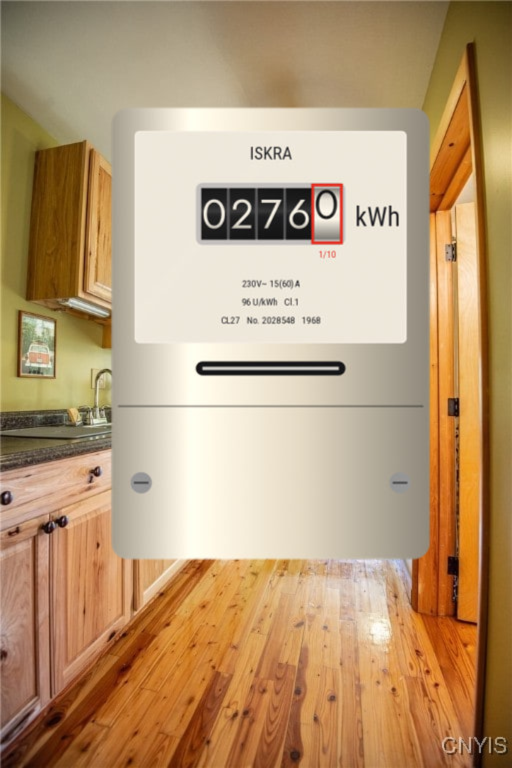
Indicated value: 276.0 kWh
